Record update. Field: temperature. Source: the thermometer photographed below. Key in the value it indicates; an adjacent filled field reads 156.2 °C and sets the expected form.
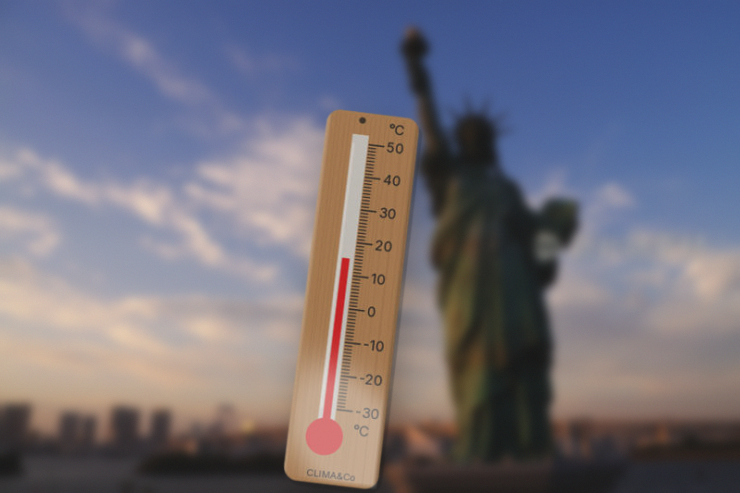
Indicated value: 15 °C
